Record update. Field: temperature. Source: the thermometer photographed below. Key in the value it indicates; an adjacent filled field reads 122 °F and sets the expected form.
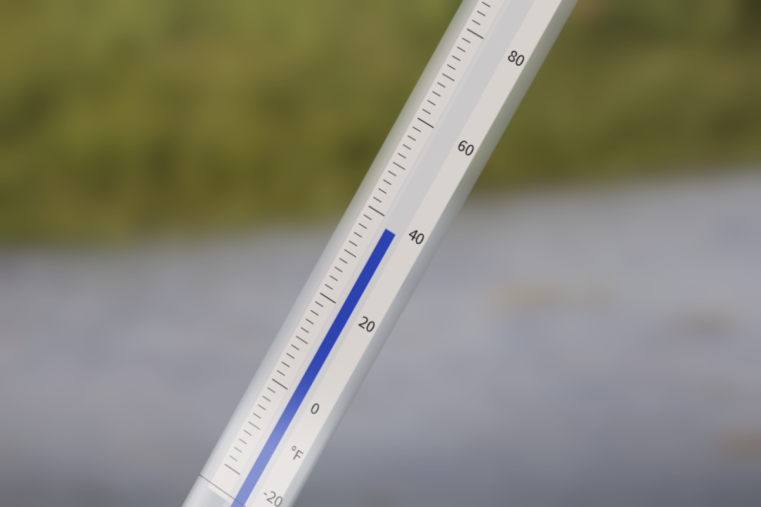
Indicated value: 38 °F
